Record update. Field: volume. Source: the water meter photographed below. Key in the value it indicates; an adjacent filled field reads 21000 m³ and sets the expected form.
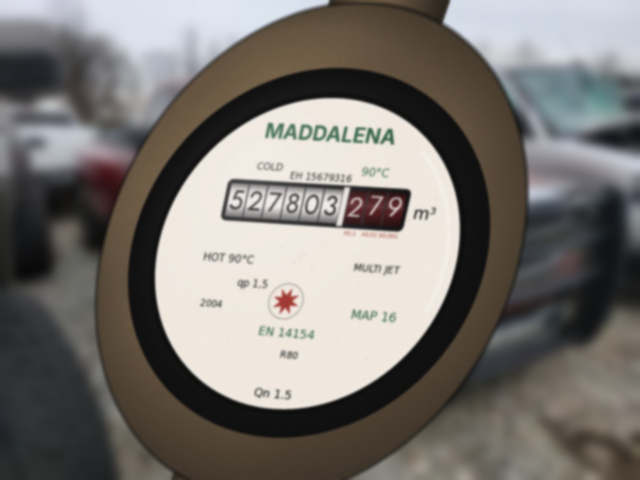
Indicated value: 527803.279 m³
